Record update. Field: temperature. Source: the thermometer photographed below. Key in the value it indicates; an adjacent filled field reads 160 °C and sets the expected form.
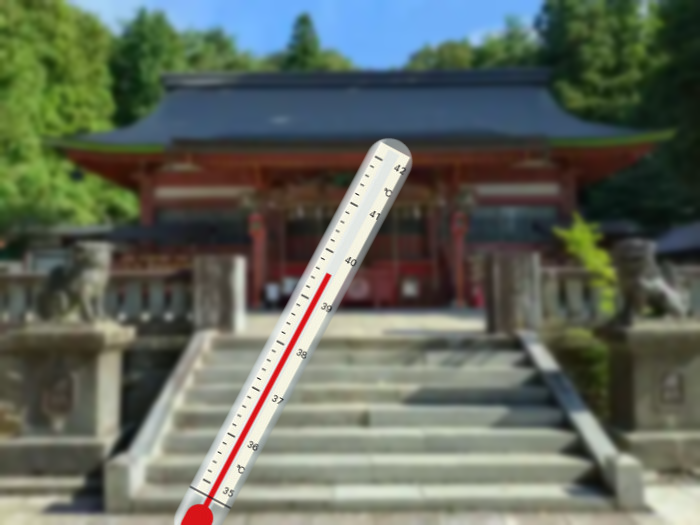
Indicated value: 39.6 °C
